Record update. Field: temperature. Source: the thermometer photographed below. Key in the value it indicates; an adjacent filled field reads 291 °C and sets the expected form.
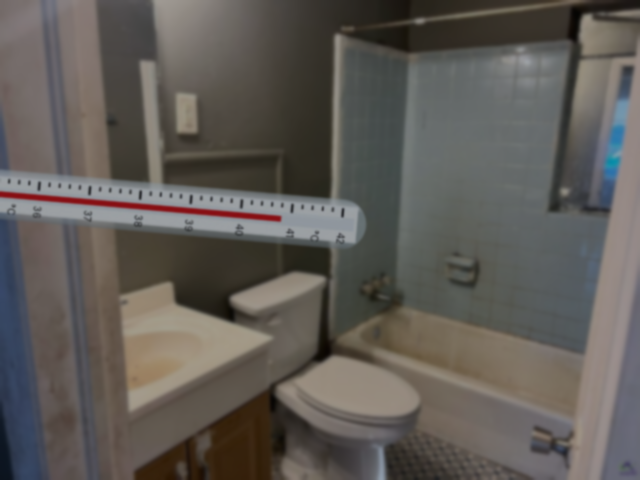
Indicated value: 40.8 °C
